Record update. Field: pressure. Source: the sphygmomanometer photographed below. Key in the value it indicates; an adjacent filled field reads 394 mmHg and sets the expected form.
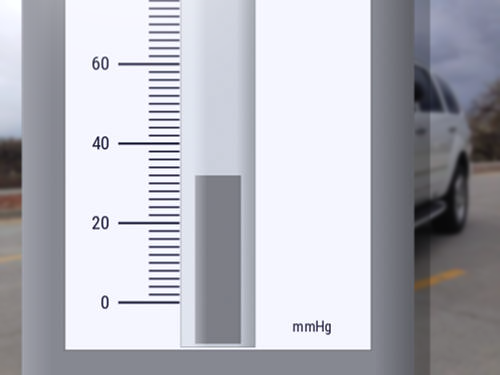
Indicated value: 32 mmHg
